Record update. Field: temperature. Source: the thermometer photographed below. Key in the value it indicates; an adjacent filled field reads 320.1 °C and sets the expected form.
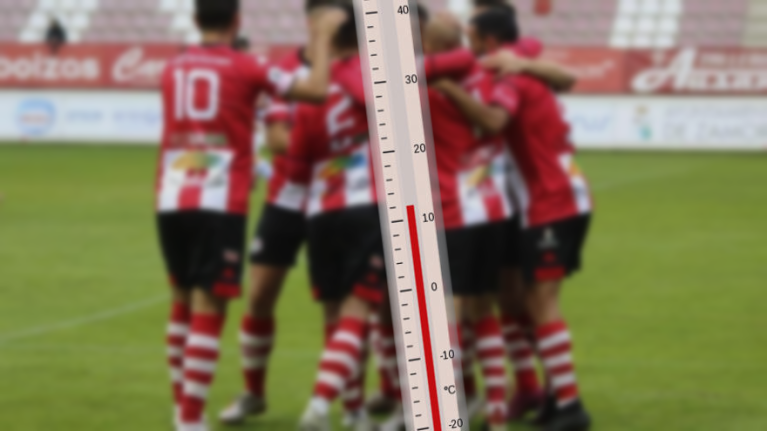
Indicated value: 12 °C
